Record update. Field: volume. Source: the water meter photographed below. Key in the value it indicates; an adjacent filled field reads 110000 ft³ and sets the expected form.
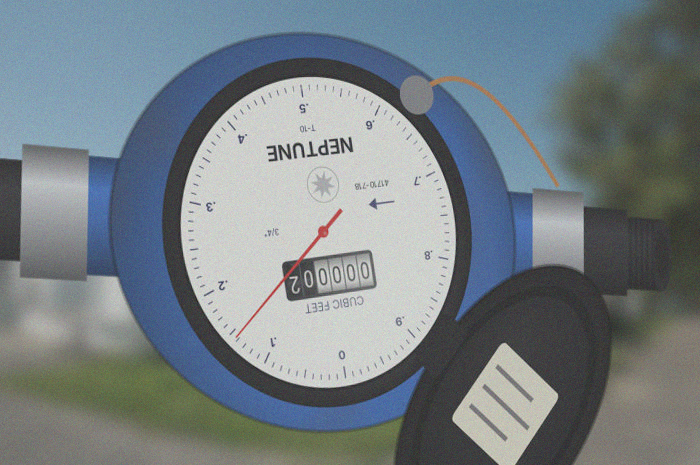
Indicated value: 2.14 ft³
